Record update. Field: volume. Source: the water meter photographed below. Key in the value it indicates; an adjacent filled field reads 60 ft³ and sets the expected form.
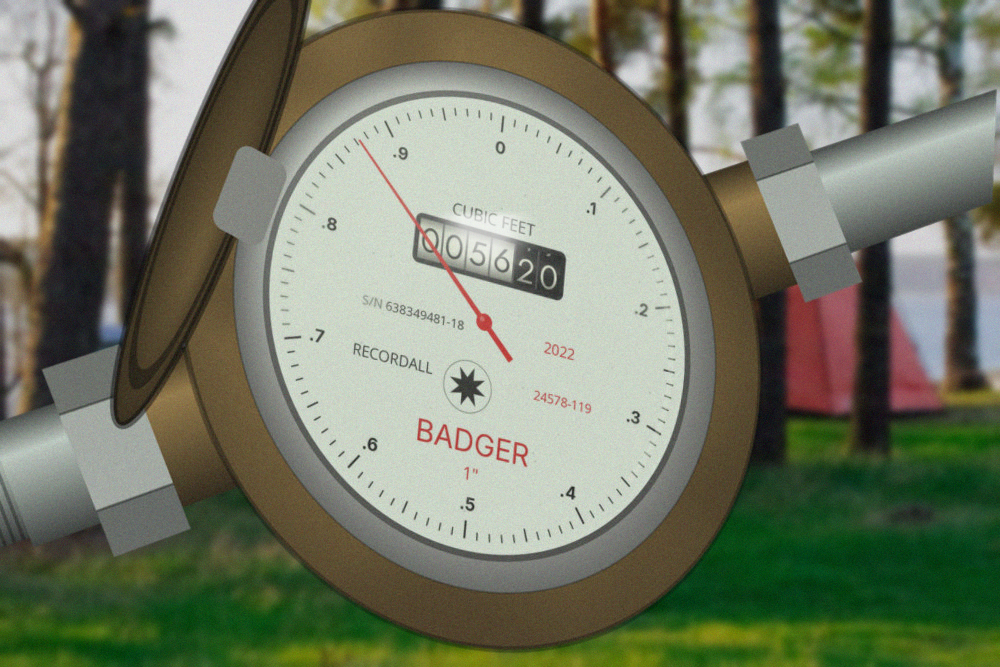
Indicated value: 5619.87 ft³
